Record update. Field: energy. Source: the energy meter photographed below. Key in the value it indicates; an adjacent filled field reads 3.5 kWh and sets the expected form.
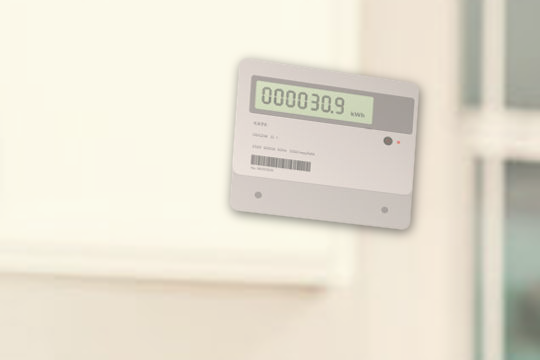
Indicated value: 30.9 kWh
